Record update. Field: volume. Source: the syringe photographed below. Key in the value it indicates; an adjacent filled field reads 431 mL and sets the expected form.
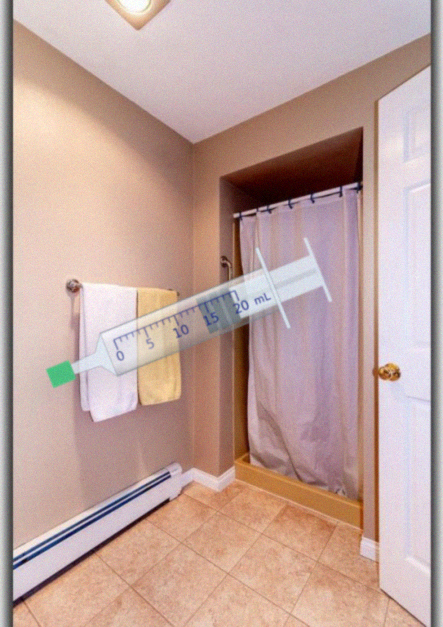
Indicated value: 14 mL
